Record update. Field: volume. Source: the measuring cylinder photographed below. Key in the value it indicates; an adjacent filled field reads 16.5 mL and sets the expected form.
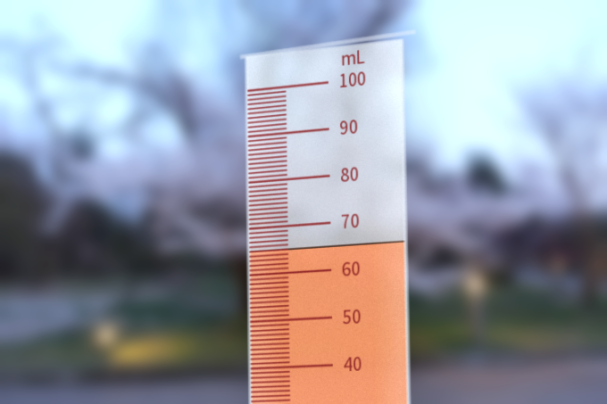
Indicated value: 65 mL
